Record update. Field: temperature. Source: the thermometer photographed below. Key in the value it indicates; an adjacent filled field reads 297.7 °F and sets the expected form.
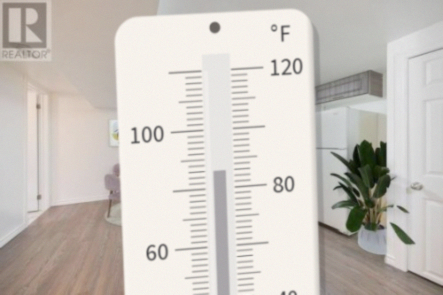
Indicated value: 86 °F
